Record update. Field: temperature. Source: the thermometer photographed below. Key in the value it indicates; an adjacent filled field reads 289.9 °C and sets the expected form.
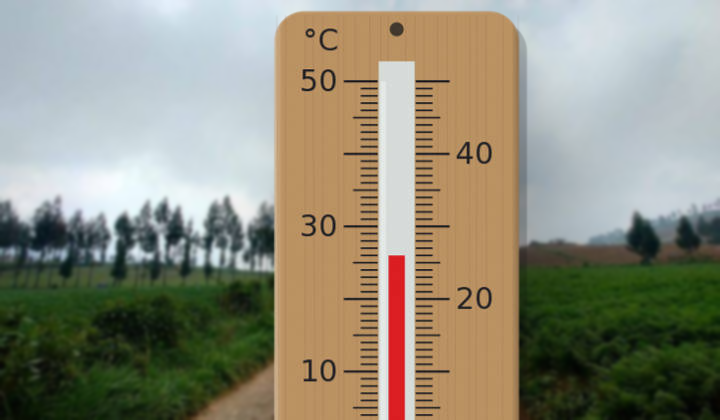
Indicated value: 26 °C
